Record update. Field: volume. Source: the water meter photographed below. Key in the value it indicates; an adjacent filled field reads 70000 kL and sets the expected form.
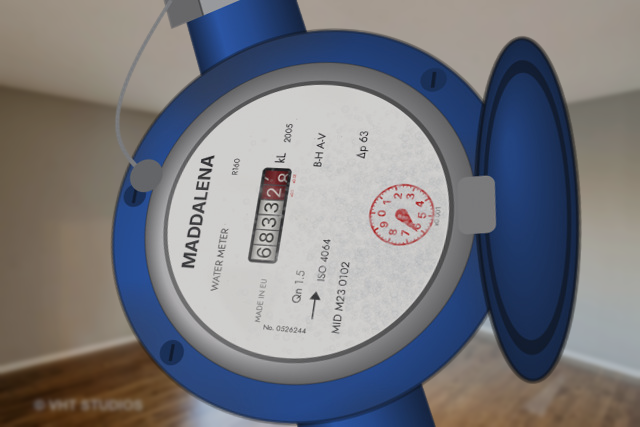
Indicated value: 6833.276 kL
